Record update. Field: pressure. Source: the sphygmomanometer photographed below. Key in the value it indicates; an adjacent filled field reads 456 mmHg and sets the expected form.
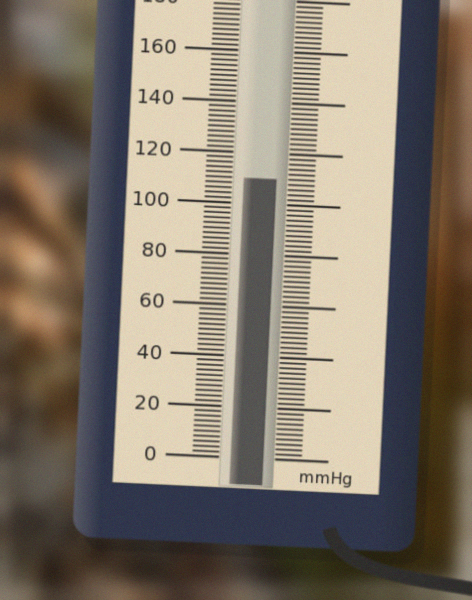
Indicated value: 110 mmHg
